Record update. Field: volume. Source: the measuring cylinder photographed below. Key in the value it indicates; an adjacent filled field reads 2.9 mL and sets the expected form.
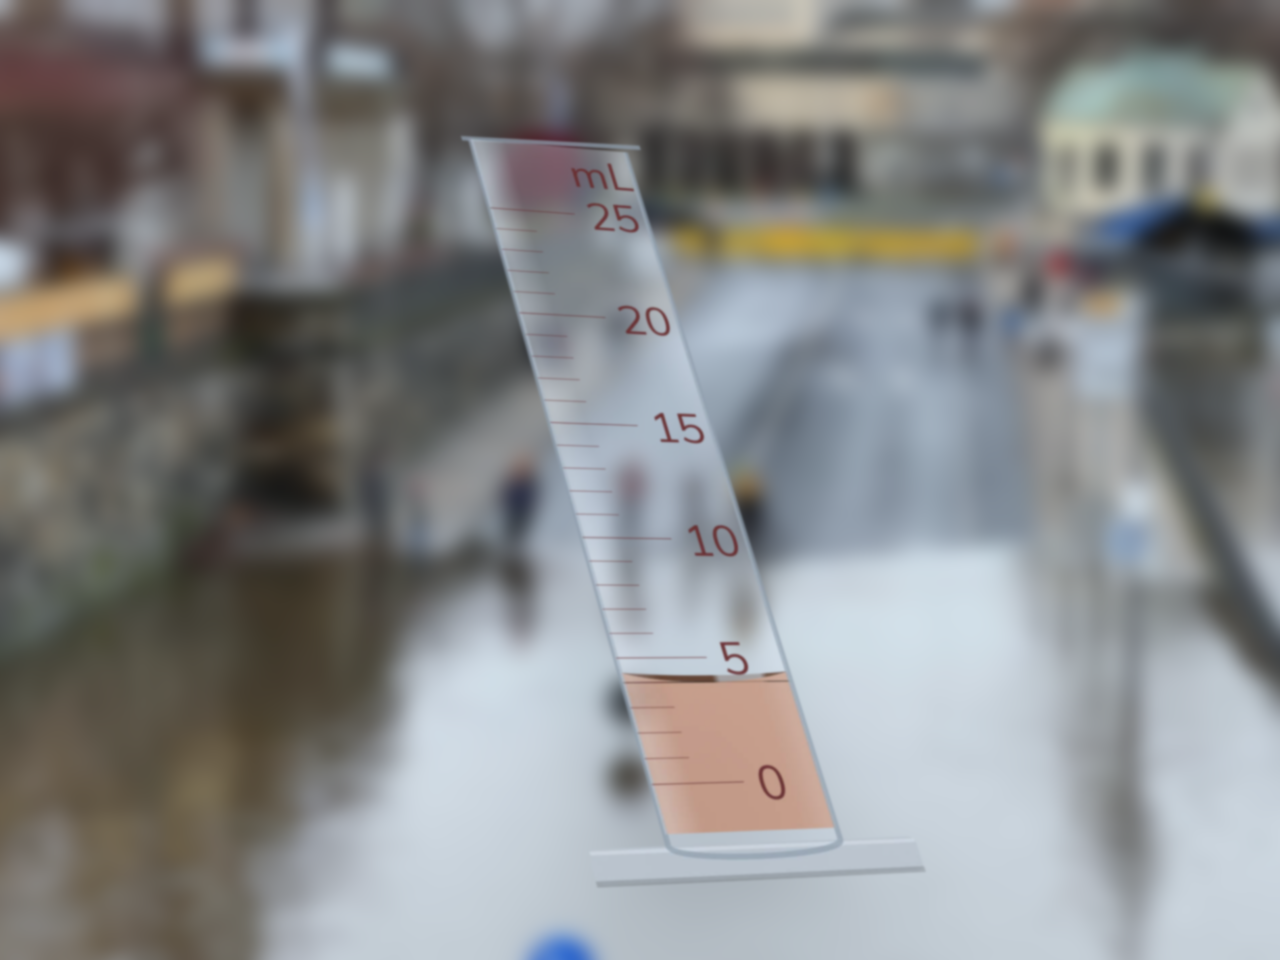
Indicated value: 4 mL
